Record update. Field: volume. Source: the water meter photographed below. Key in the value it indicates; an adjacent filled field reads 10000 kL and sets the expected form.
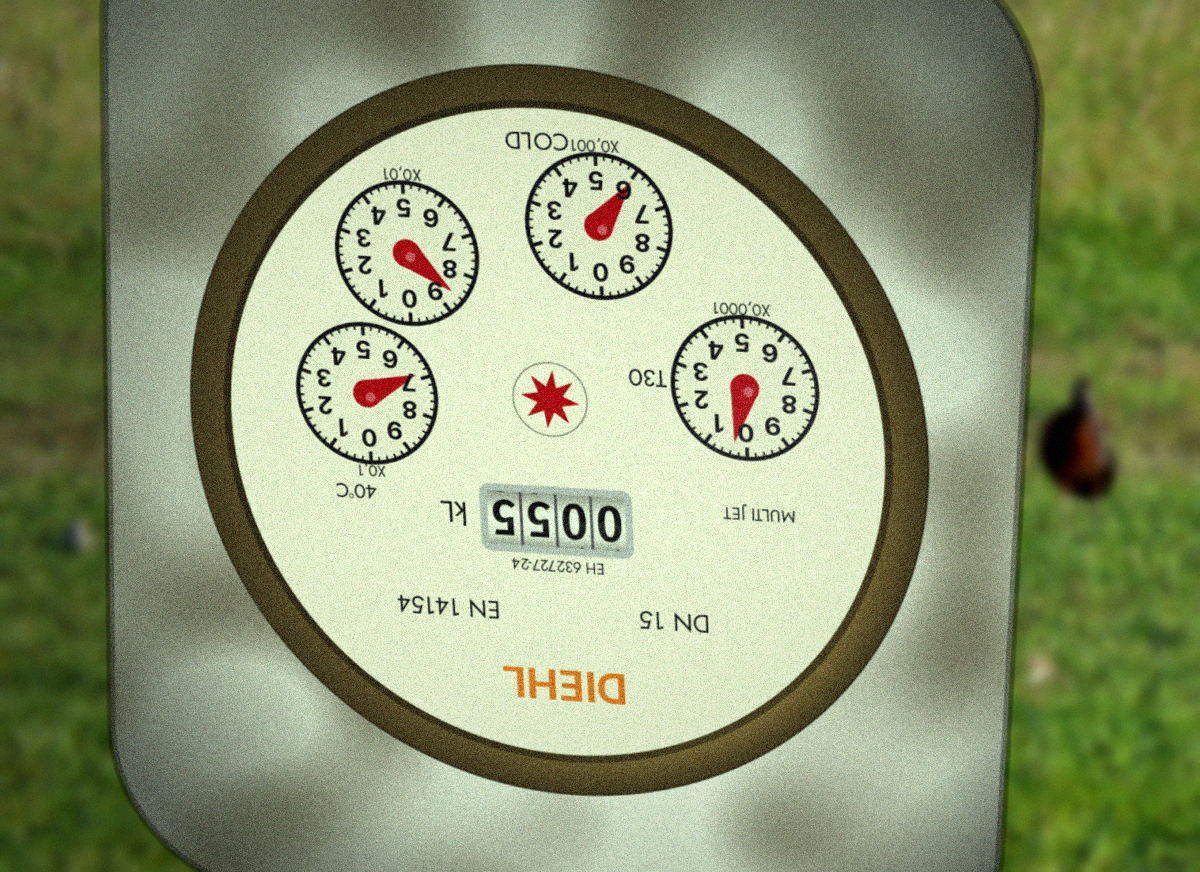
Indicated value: 55.6860 kL
